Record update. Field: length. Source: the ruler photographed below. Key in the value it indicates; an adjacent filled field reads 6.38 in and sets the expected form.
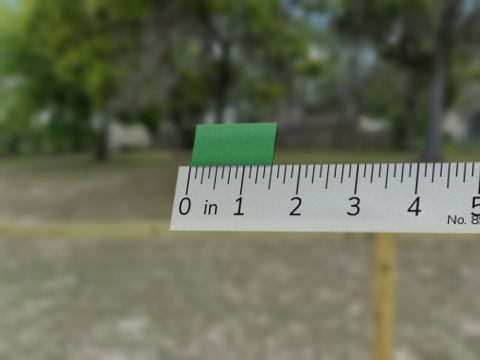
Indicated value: 1.5 in
